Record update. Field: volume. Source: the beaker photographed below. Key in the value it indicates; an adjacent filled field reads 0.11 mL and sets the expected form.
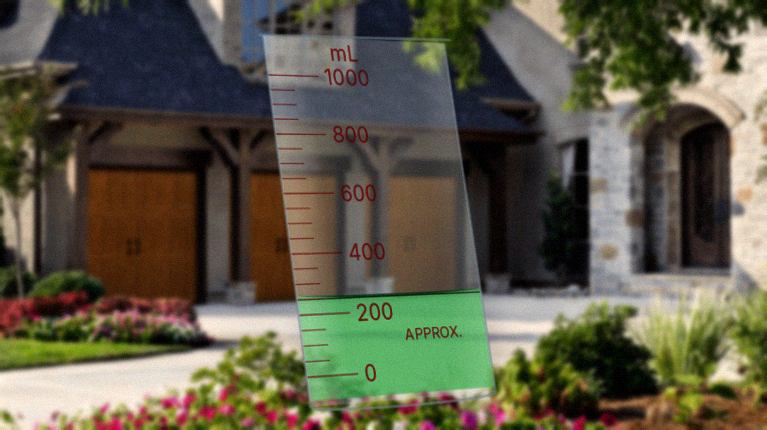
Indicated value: 250 mL
